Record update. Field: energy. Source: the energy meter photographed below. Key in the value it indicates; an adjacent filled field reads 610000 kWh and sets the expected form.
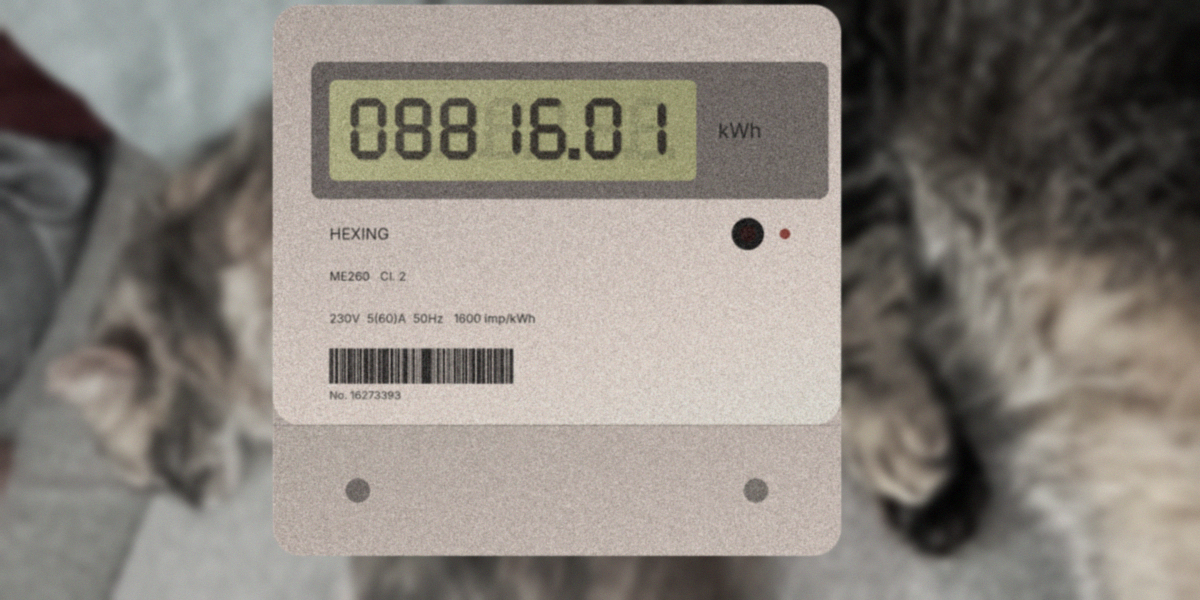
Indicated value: 8816.01 kWh
